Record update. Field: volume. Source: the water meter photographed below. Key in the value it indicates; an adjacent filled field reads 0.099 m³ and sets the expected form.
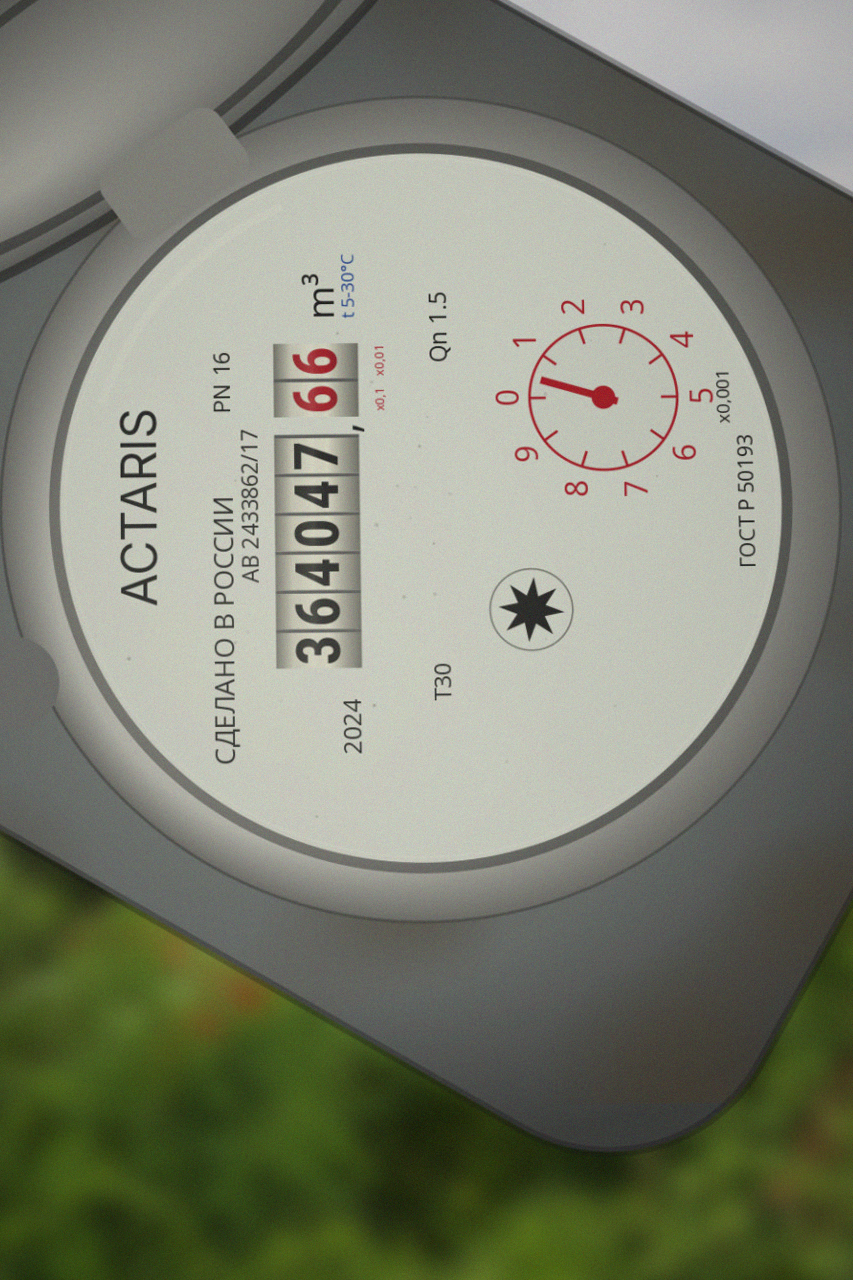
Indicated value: 364047.660 m³
